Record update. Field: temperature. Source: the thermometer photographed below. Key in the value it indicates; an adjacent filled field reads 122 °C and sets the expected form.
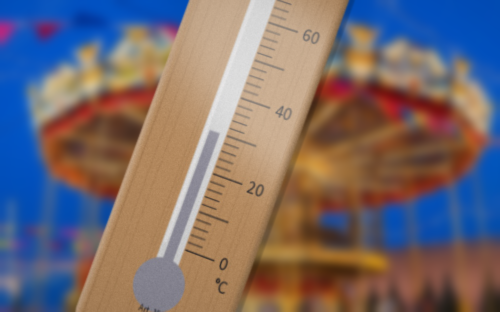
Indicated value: 30 °C
